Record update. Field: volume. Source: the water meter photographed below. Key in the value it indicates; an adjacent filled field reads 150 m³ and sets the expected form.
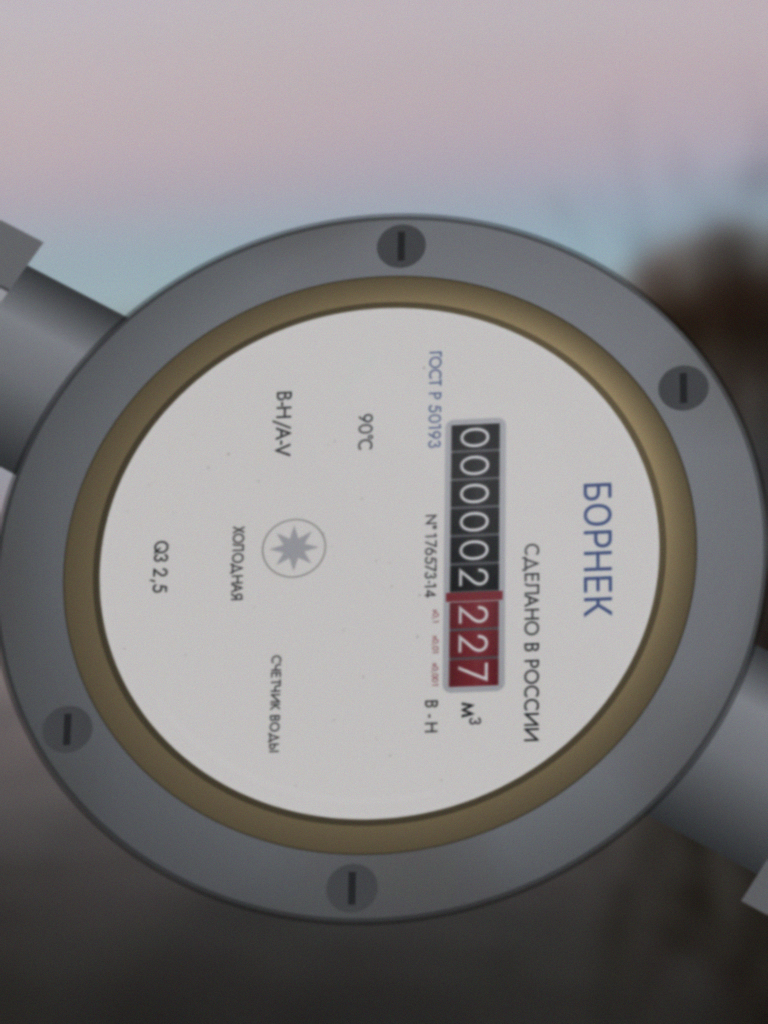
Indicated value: 2.227 m³
